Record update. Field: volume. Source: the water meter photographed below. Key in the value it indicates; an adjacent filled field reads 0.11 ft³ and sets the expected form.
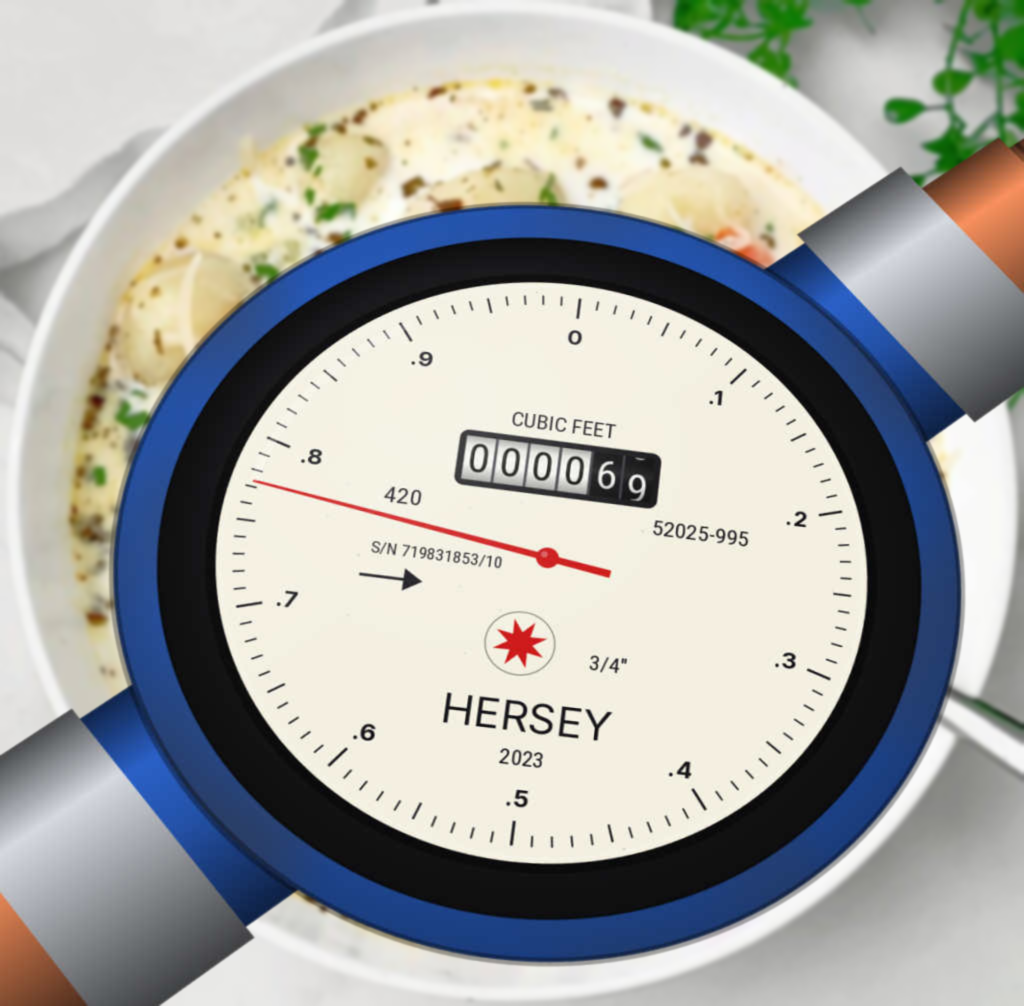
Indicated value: 68.77 ft³
